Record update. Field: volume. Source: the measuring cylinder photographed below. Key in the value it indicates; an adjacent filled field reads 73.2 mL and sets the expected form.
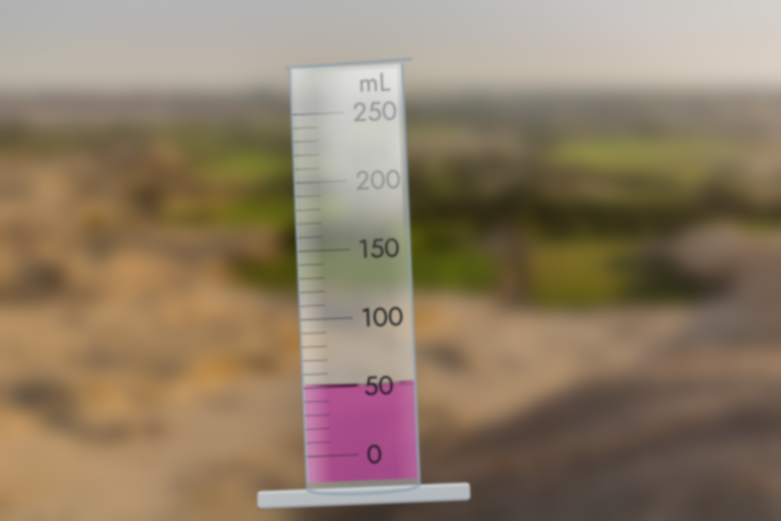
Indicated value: 50 mL
